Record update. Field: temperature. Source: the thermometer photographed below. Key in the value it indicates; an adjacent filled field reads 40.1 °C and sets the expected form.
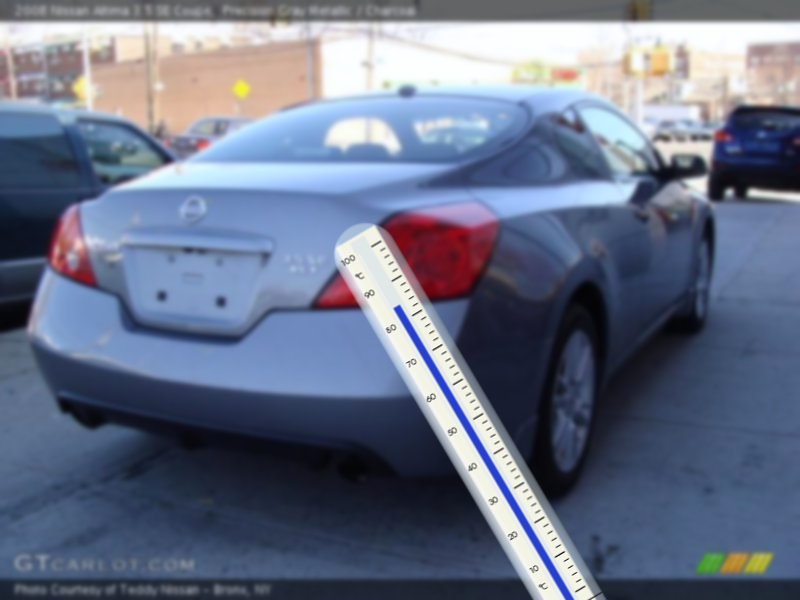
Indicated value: 84 °C
